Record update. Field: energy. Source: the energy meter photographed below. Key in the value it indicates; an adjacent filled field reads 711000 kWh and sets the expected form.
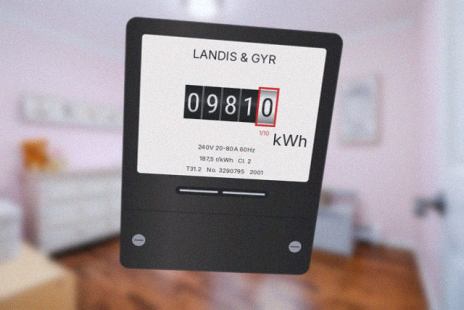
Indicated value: 981.0 kWh
